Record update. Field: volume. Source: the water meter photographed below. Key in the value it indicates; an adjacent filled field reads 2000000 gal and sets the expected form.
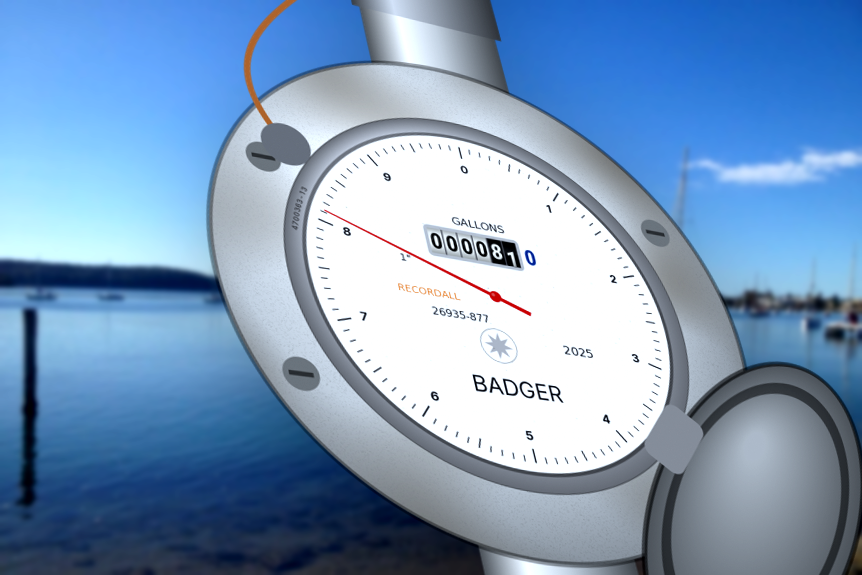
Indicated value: 808.1 gal
